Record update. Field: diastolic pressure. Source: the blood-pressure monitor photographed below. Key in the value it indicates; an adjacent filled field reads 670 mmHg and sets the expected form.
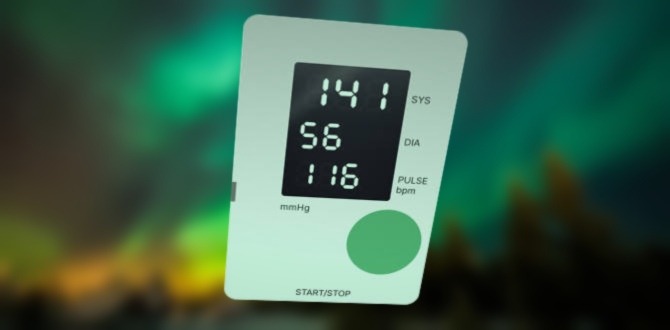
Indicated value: 56 mmHg
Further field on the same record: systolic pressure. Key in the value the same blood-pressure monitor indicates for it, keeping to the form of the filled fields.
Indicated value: 141 mmHg
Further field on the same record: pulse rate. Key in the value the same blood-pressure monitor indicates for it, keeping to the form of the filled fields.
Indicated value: 116 bpm
